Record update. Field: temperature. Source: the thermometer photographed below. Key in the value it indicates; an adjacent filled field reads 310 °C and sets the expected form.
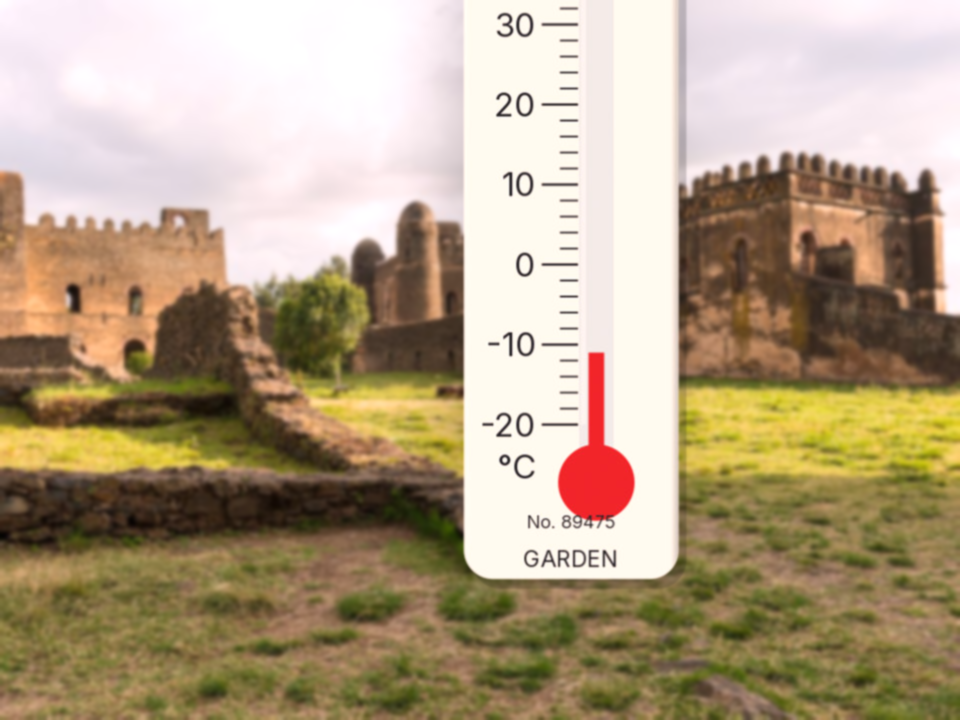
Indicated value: -11 °C
